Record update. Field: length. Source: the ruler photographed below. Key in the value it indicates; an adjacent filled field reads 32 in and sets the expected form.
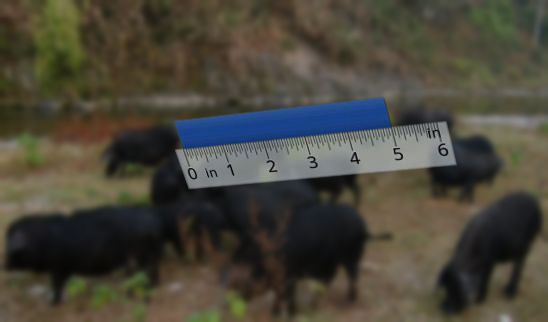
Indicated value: 5 in
